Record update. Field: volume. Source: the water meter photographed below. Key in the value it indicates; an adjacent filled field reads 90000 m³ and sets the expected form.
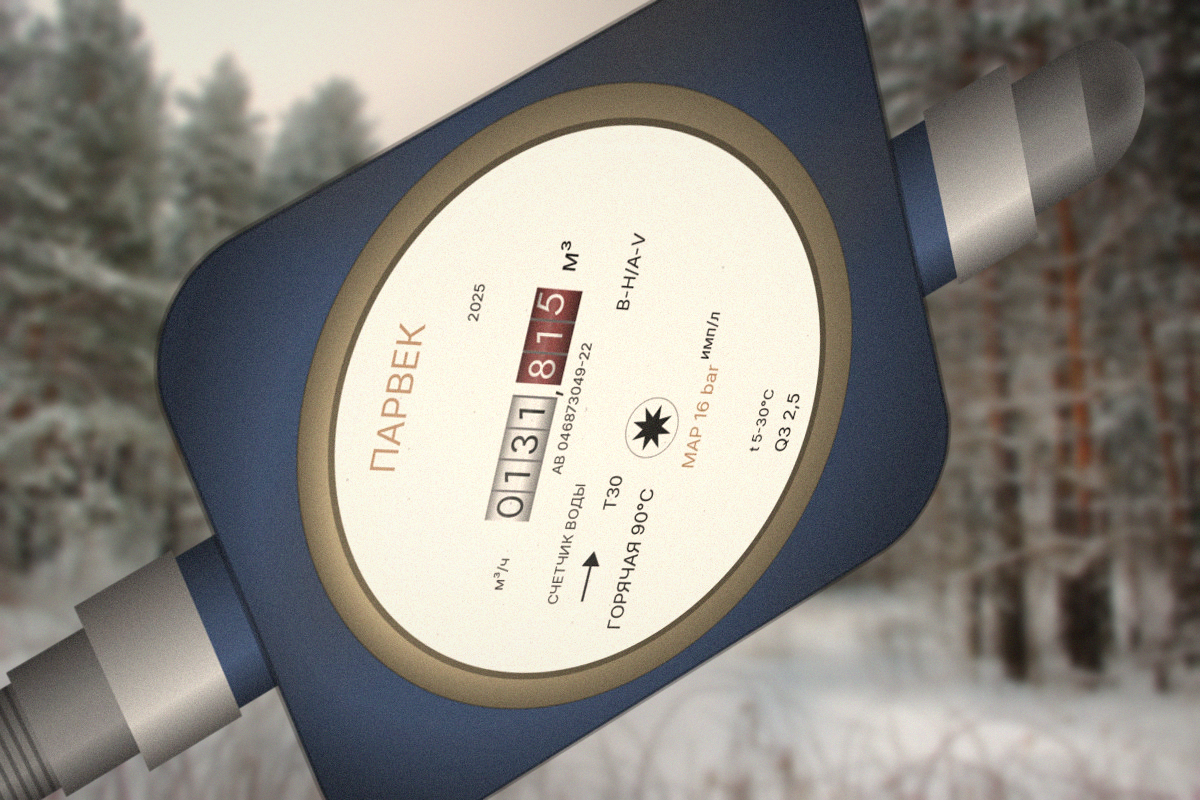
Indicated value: 131.815 m³
